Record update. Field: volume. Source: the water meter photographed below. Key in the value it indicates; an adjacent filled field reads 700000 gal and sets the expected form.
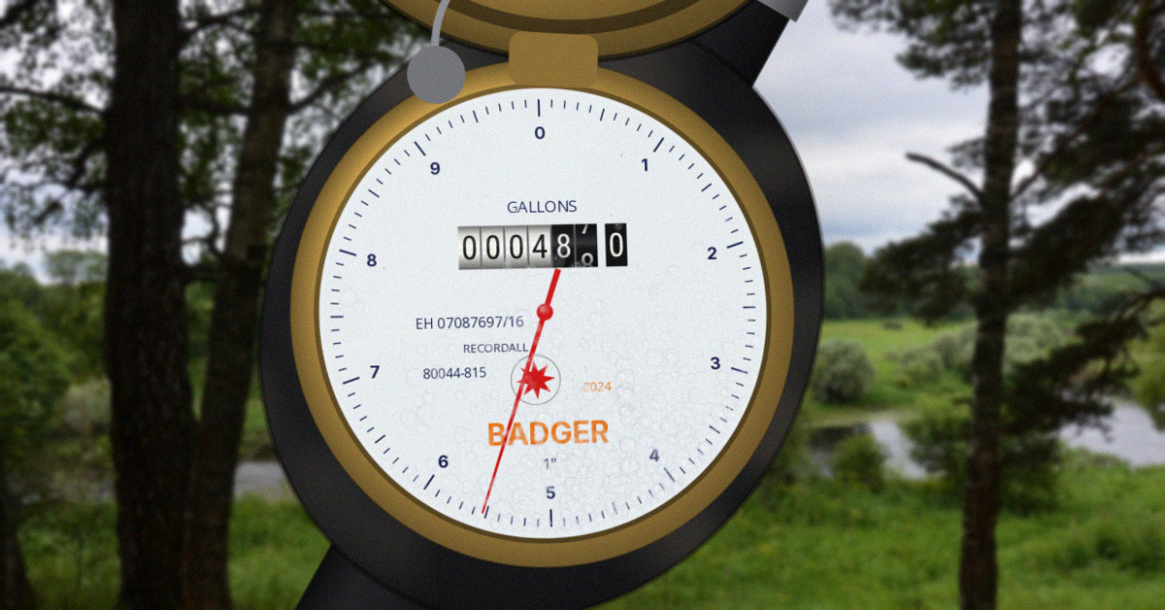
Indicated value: 4875.5 gal
